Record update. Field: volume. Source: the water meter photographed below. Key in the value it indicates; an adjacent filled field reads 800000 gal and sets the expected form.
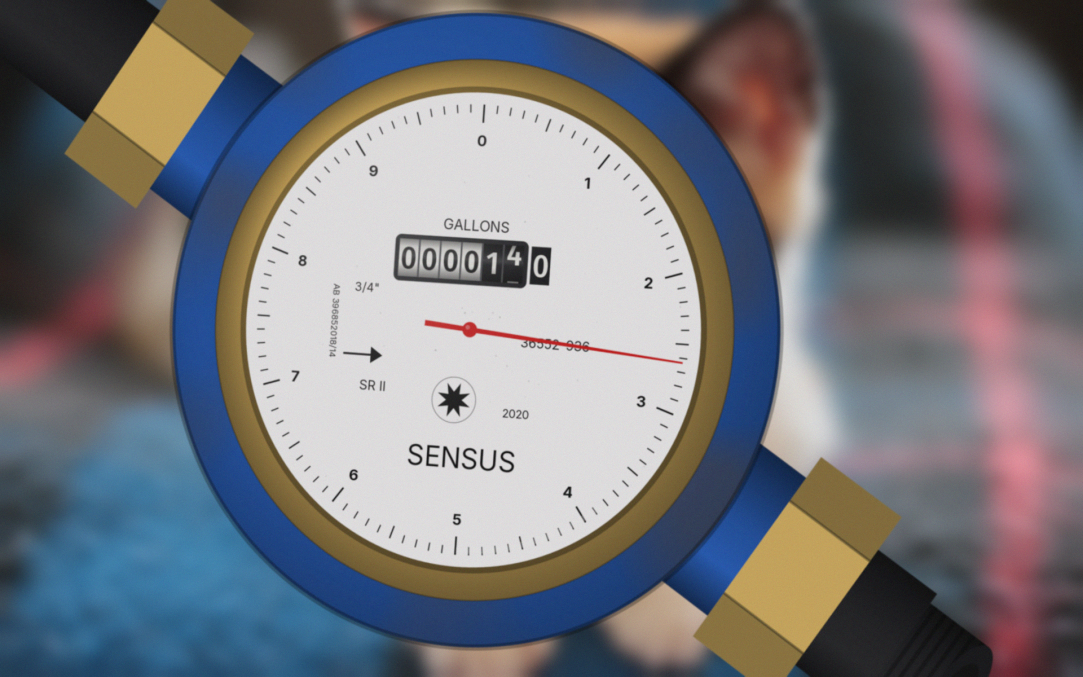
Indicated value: 142.6 gal
